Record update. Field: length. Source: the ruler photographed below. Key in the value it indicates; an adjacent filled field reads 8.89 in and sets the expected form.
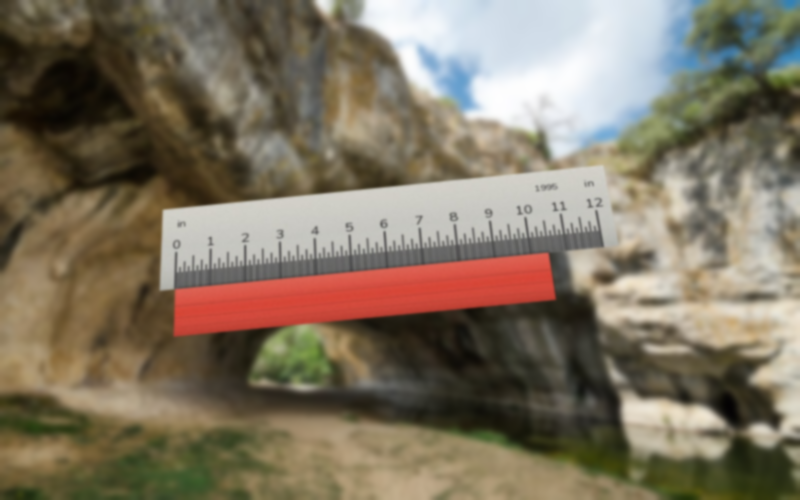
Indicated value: 10.5 in
